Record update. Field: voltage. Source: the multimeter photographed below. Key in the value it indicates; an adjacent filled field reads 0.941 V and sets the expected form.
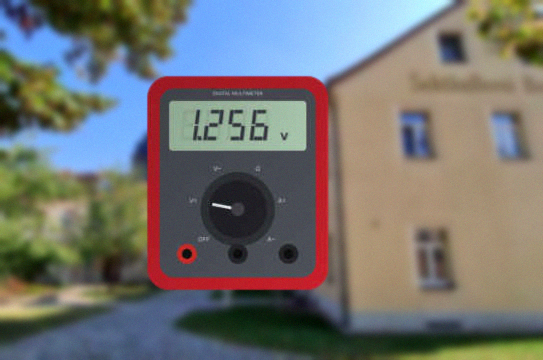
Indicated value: 1.256 V
